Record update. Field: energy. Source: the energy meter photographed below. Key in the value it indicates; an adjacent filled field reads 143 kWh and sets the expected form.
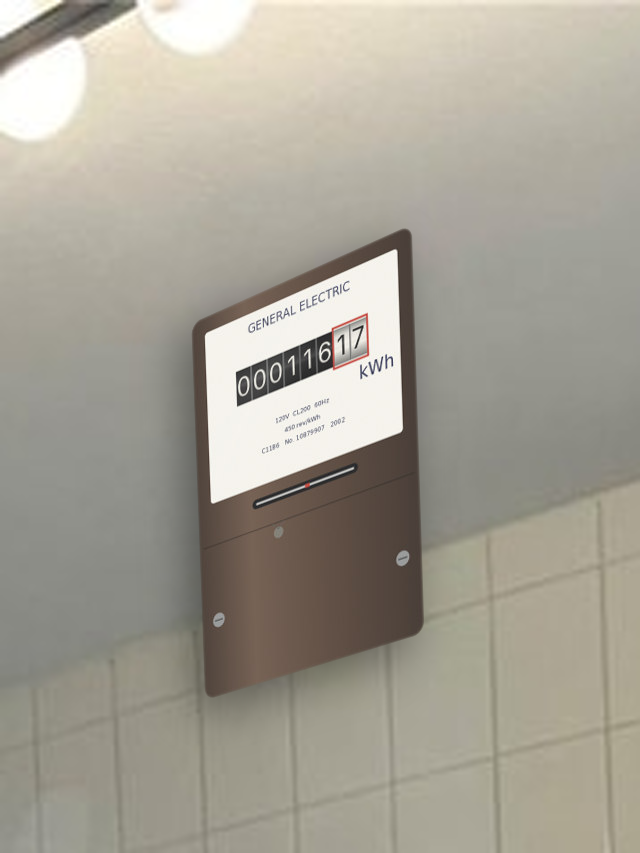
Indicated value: 116.17 kWh
